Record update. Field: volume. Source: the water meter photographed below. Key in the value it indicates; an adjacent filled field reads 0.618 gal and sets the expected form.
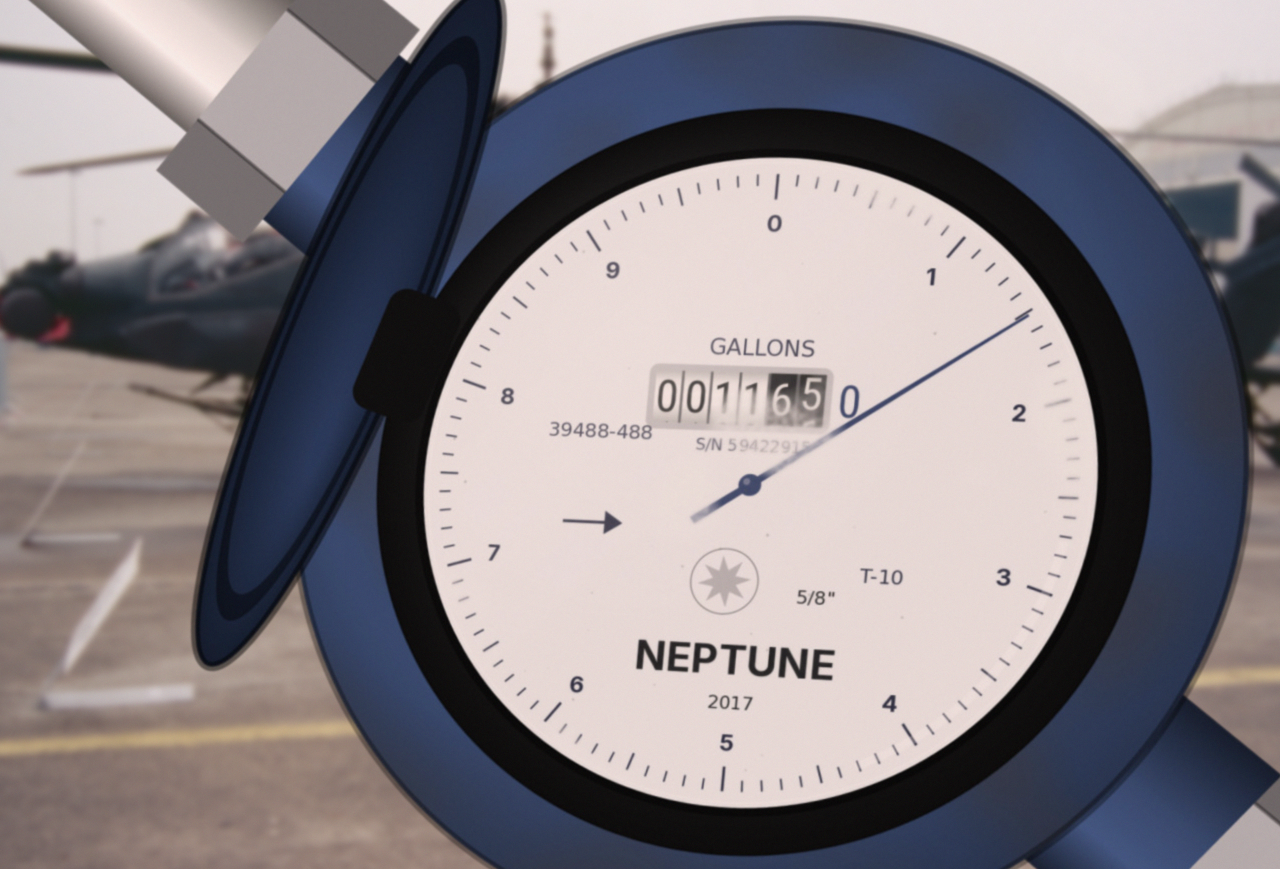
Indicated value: 11651.5 gal
